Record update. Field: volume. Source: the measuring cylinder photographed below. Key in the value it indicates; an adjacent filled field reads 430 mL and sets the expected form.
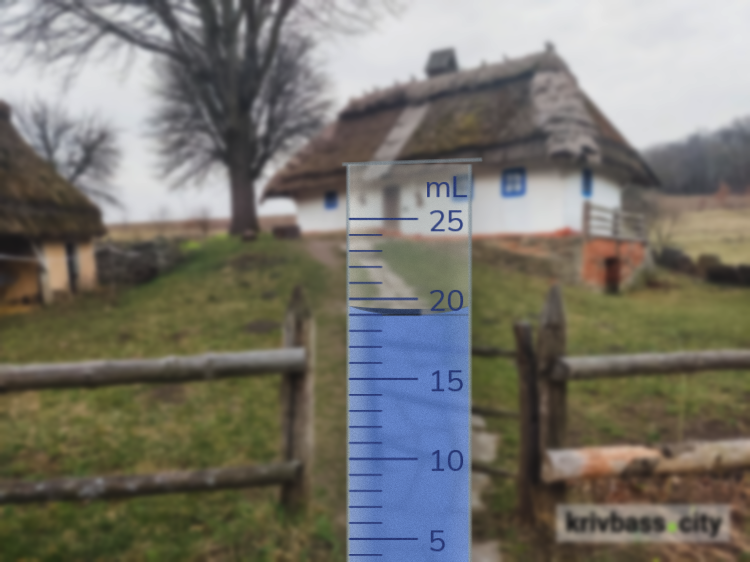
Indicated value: 19 mL
